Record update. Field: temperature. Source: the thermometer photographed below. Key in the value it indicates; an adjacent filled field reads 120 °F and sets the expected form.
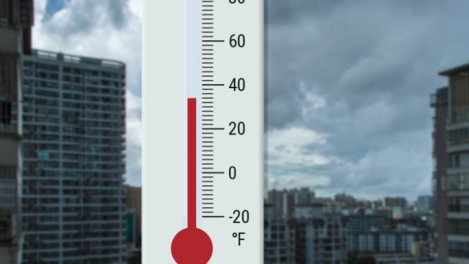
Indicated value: 34 °F
